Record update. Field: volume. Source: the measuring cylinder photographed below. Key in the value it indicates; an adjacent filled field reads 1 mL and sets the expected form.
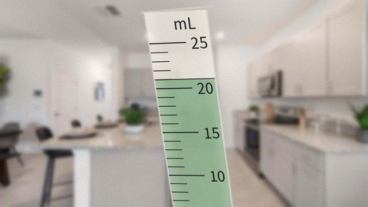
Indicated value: 21 mL
